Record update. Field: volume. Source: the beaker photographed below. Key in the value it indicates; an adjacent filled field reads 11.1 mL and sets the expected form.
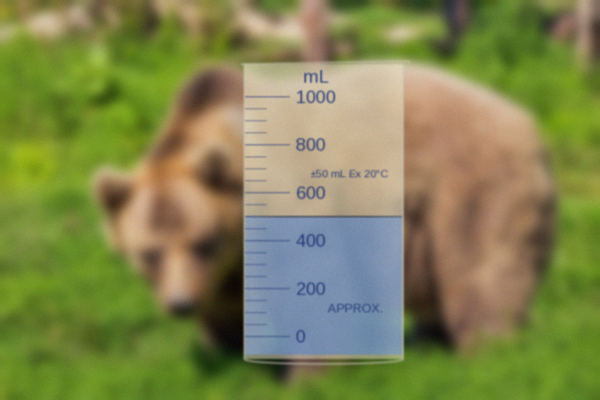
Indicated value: 500 mL
